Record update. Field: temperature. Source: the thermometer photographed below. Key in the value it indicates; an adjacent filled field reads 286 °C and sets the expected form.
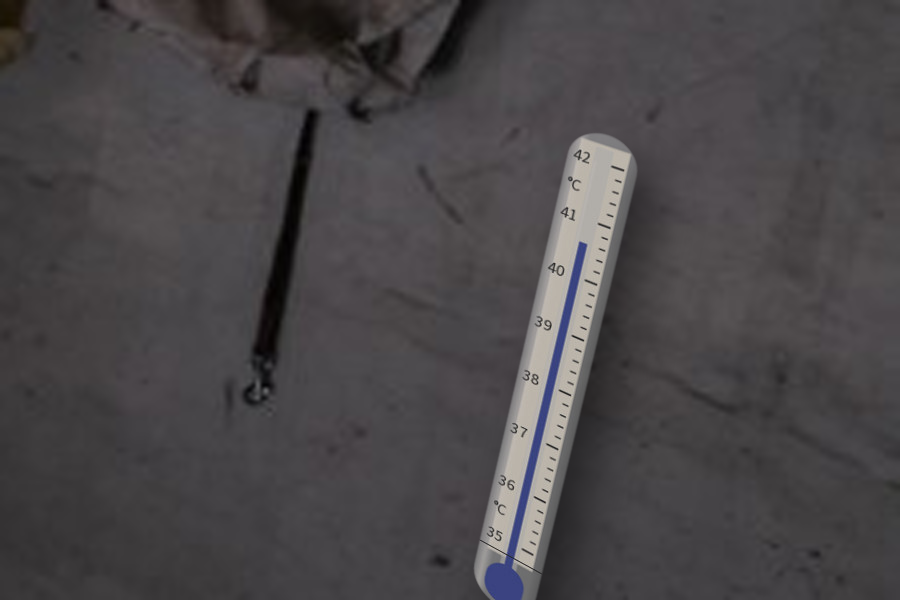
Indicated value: 40.6 °C
